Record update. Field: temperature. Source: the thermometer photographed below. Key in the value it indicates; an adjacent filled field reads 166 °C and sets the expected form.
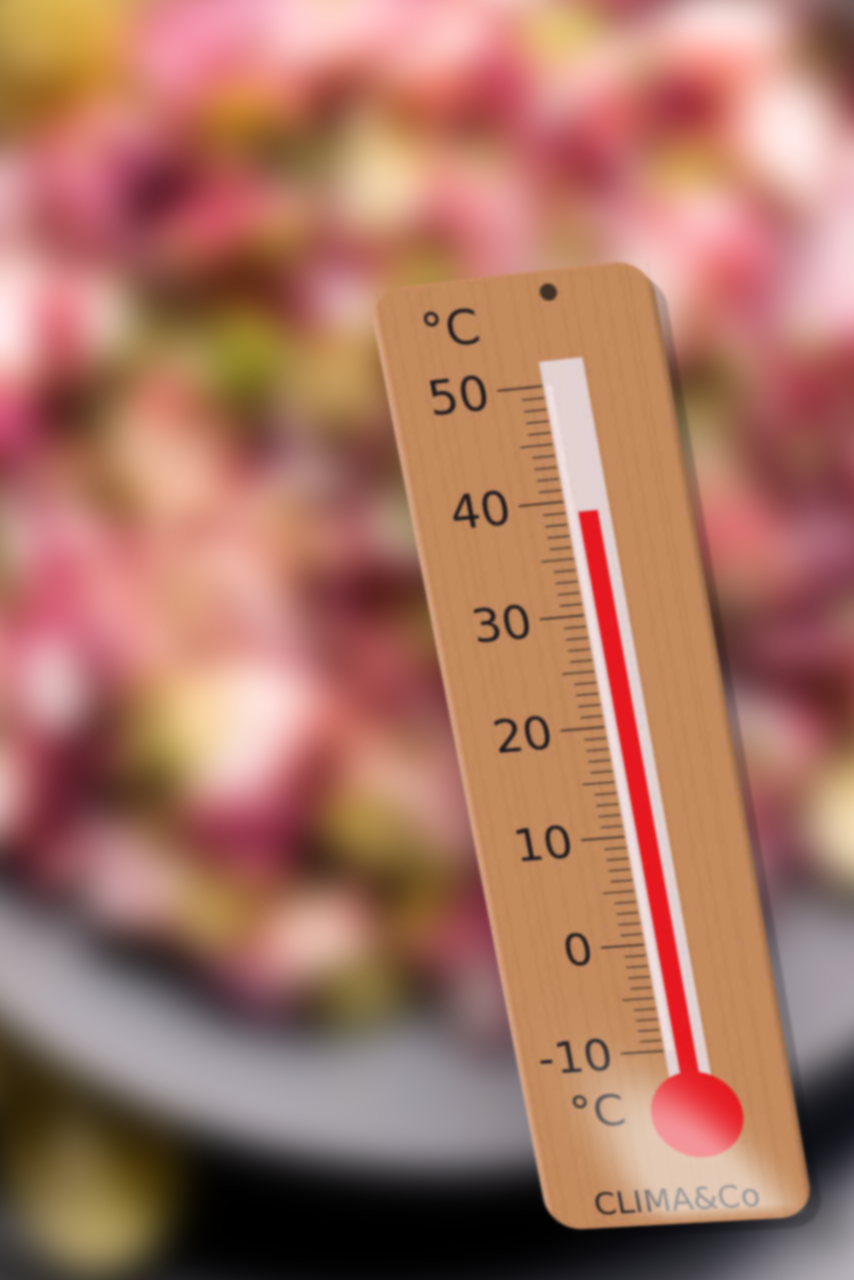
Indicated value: 39 °C
